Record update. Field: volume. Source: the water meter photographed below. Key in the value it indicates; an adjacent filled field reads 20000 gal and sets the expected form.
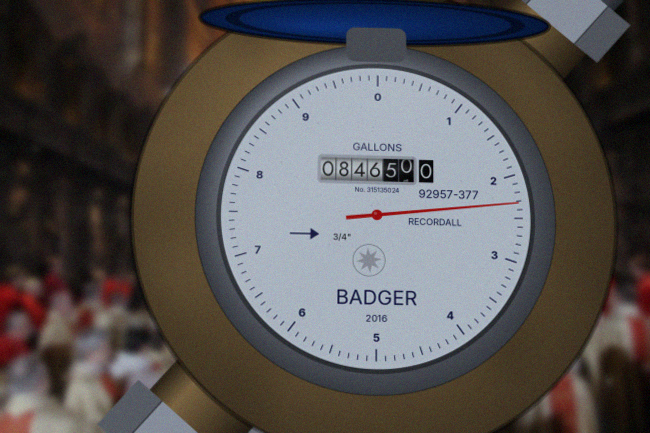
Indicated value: 846502.3 gal
